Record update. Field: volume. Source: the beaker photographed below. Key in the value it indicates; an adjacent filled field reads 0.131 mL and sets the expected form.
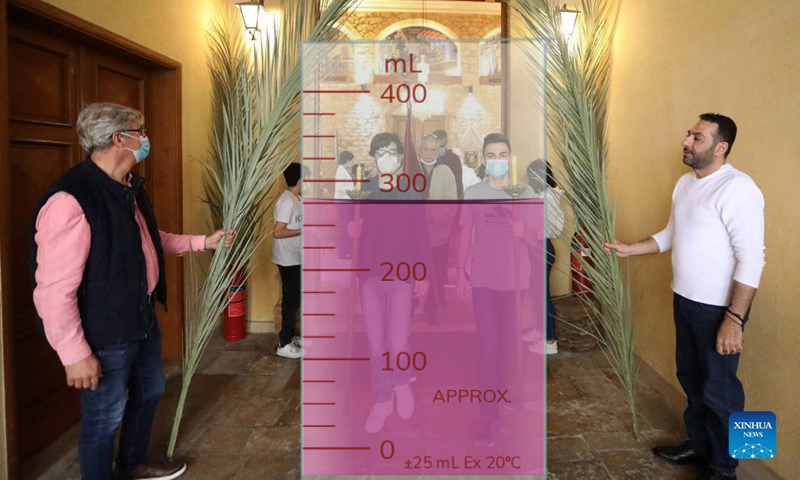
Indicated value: 275 mL
